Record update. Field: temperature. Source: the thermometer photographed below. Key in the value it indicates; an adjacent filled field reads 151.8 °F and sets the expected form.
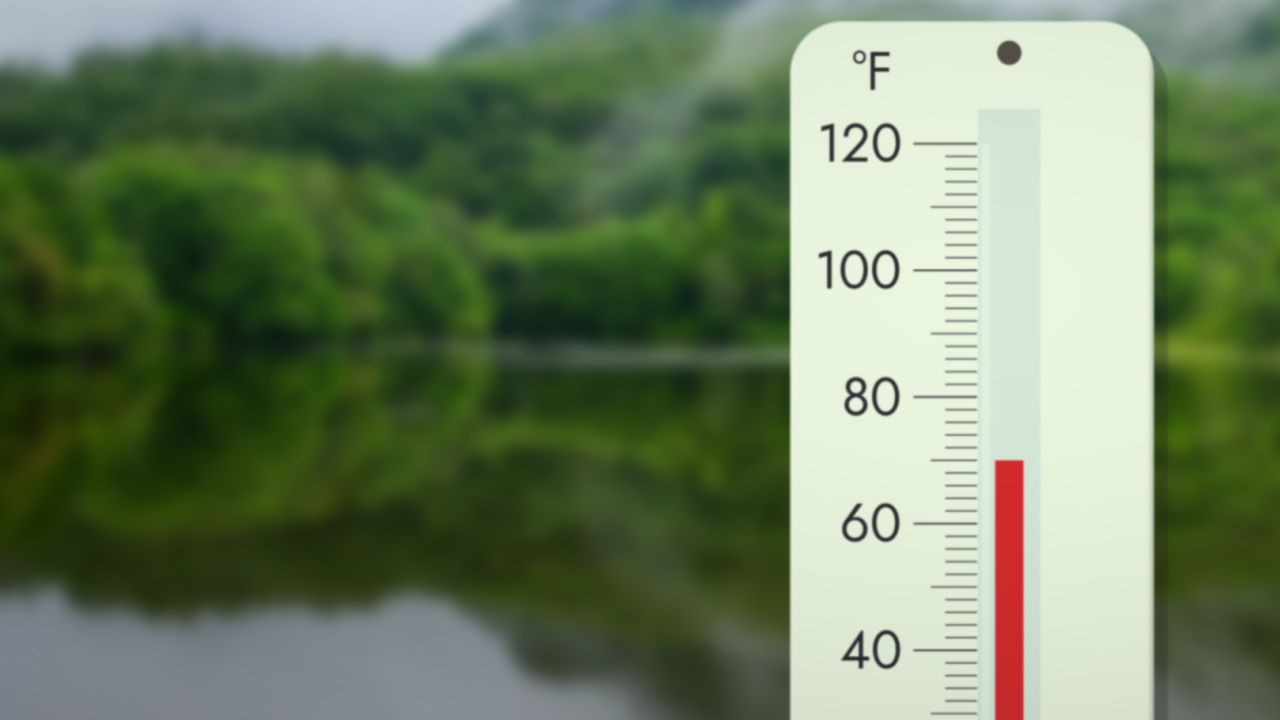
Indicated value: 70 °F
